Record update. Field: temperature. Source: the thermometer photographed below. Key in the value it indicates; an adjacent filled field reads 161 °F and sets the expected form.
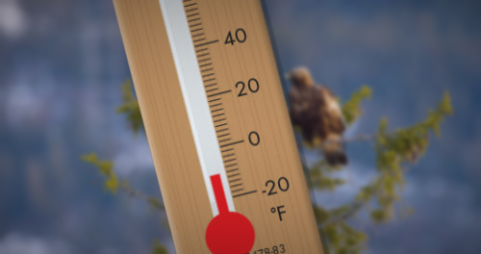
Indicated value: -10 °F
